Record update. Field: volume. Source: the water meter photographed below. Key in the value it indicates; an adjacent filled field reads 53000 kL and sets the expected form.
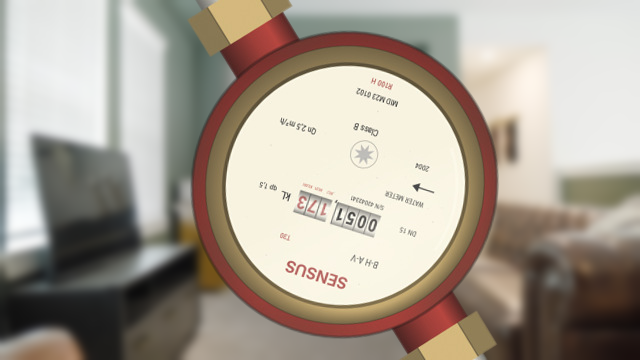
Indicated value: 51.173 kL
